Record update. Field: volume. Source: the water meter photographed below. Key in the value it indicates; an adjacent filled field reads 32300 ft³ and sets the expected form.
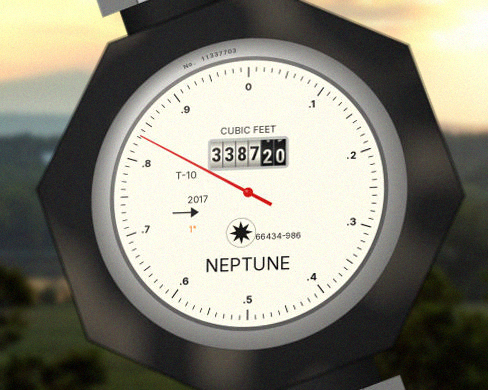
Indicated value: 338719.83 ft³
